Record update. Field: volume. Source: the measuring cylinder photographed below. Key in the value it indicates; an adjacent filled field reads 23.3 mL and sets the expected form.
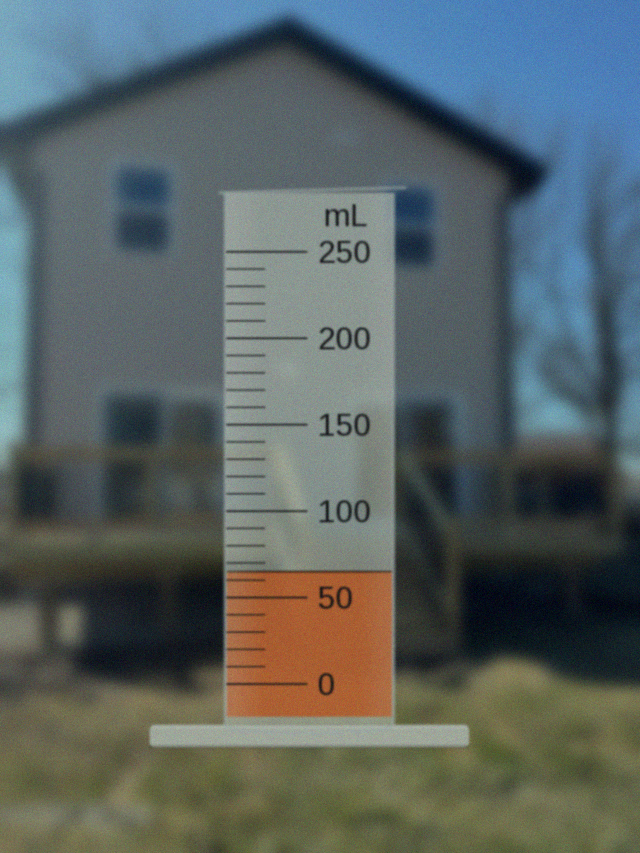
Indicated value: 65 mL
